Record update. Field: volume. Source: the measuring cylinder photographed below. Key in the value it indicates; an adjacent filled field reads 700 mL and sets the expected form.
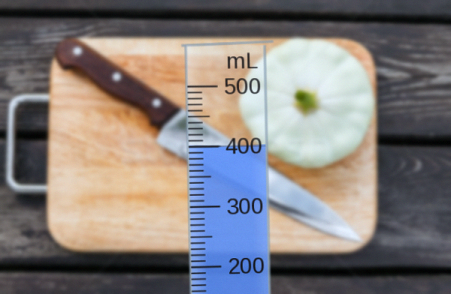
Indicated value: 400 mL
